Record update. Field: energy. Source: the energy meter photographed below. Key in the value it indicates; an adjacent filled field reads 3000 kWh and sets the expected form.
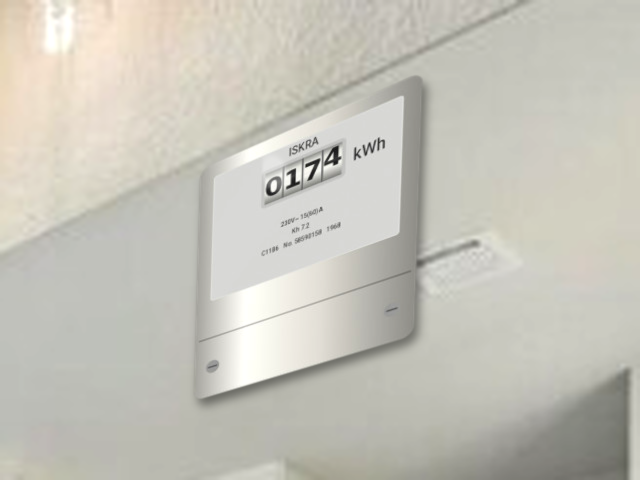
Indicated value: 174 kWh
